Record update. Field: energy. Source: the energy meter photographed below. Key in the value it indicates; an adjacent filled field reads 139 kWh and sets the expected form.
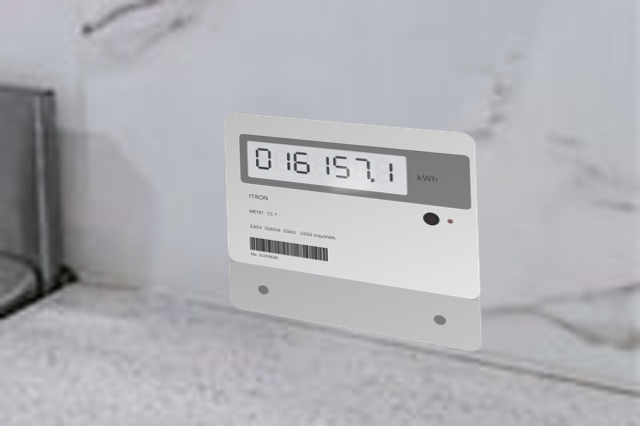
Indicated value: 16157.1 kWh
